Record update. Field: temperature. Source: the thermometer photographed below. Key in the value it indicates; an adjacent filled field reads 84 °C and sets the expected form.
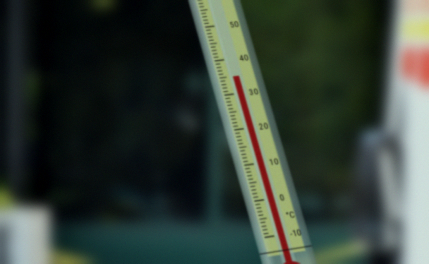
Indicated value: 35 °C
